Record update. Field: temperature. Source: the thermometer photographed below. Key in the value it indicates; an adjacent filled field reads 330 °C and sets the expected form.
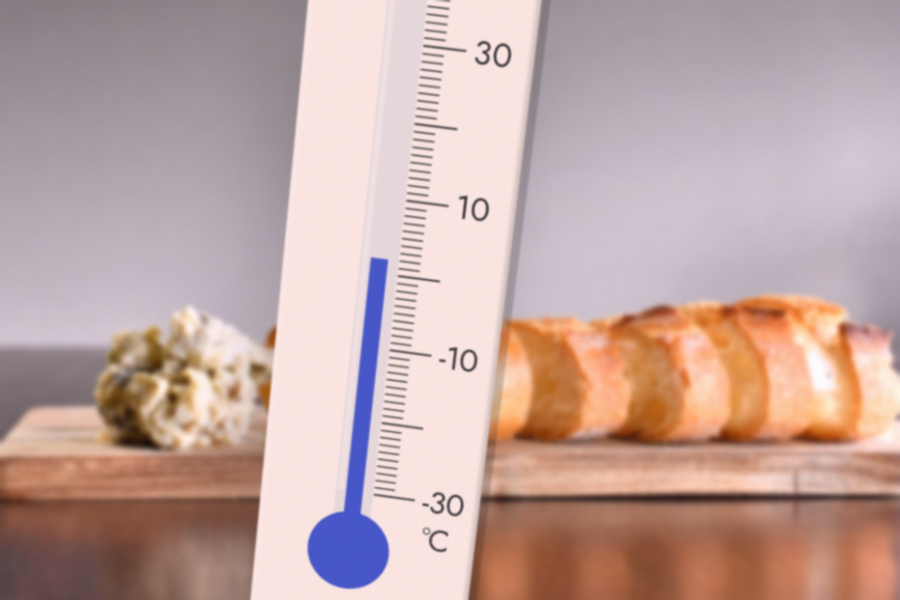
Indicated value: 2 °C
